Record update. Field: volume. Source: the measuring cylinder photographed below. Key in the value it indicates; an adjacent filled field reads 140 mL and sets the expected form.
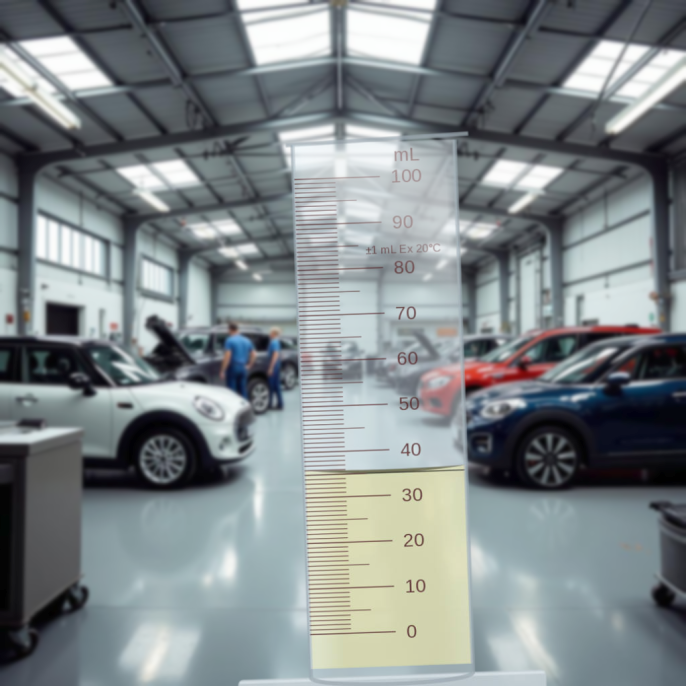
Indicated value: 35 mL
